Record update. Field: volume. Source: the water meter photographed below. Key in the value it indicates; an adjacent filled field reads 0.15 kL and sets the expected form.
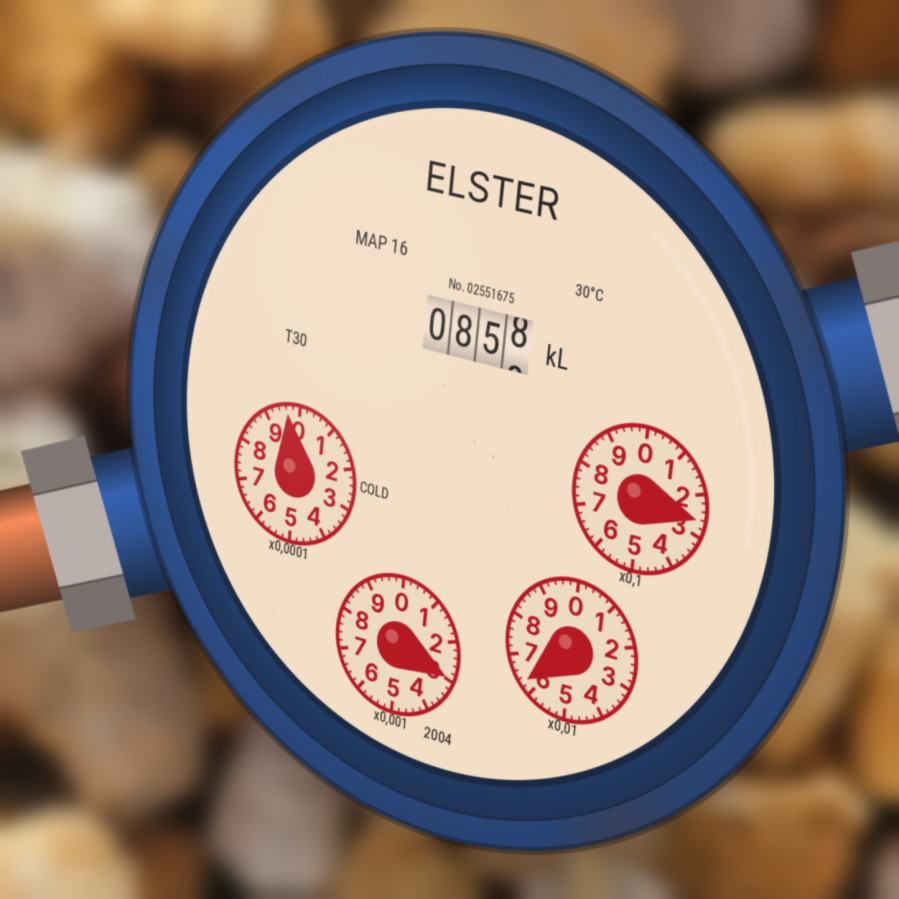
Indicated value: 858.2629 kL
